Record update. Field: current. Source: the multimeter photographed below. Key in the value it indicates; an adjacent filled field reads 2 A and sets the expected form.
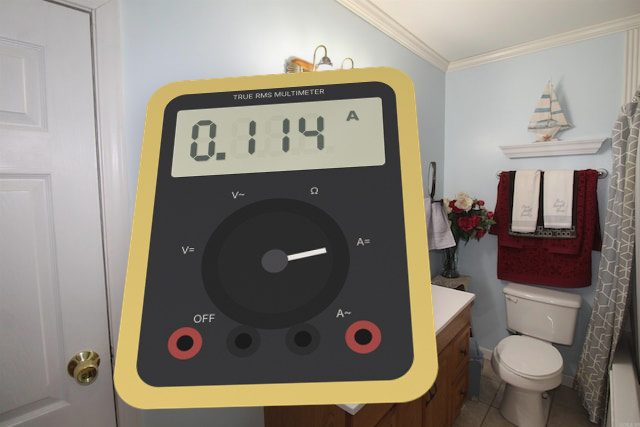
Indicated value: 0.114 A
